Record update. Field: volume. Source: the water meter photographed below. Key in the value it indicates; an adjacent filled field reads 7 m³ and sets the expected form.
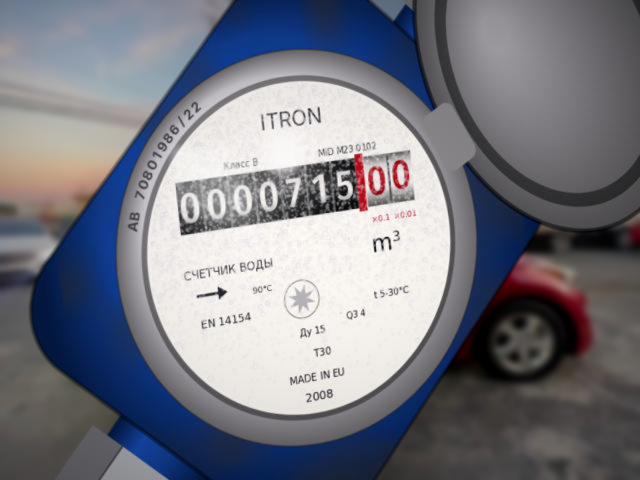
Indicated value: 715.00 m³
